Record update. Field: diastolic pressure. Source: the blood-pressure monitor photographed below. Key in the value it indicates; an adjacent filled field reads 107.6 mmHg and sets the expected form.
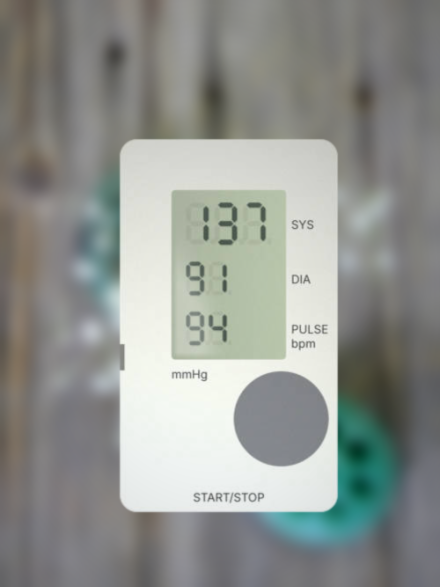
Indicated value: 91 mmHg
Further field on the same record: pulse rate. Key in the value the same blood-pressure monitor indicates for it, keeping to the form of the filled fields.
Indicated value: 94 bpm
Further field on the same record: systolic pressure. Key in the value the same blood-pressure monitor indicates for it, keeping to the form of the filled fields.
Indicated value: 137 mmHg
